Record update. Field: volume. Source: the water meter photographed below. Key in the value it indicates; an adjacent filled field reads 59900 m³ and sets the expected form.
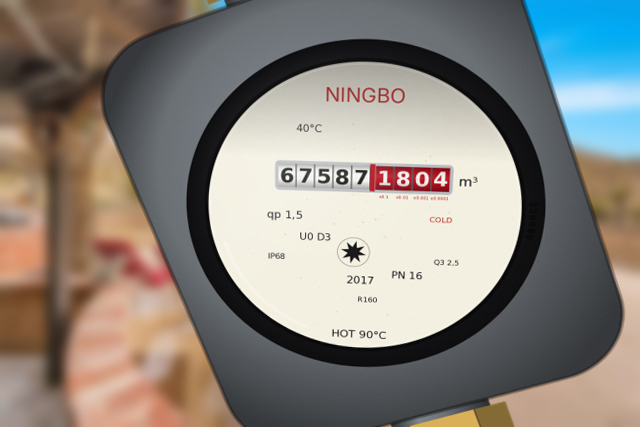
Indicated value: 67587.1804 m³
